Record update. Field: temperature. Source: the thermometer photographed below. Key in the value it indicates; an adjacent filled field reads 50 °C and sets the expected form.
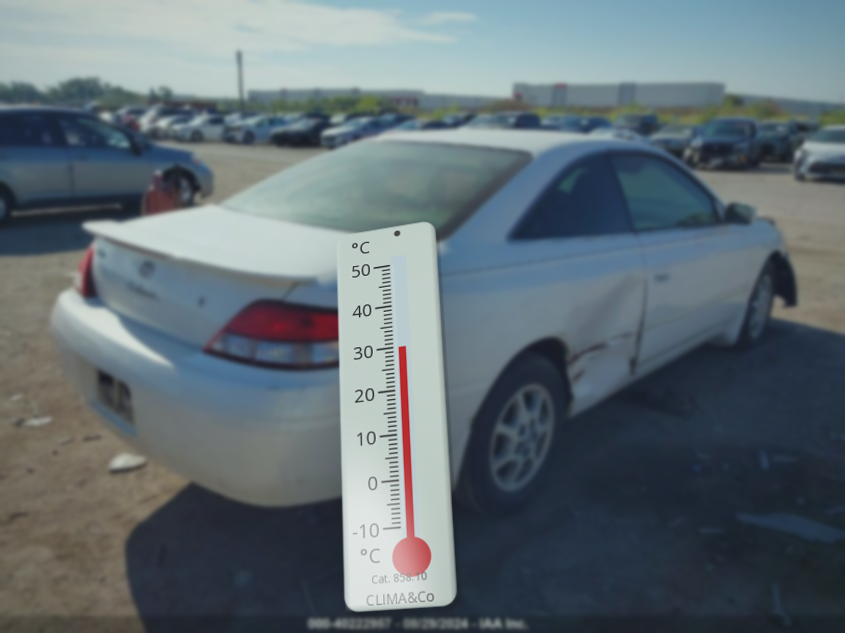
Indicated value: 30 °C
